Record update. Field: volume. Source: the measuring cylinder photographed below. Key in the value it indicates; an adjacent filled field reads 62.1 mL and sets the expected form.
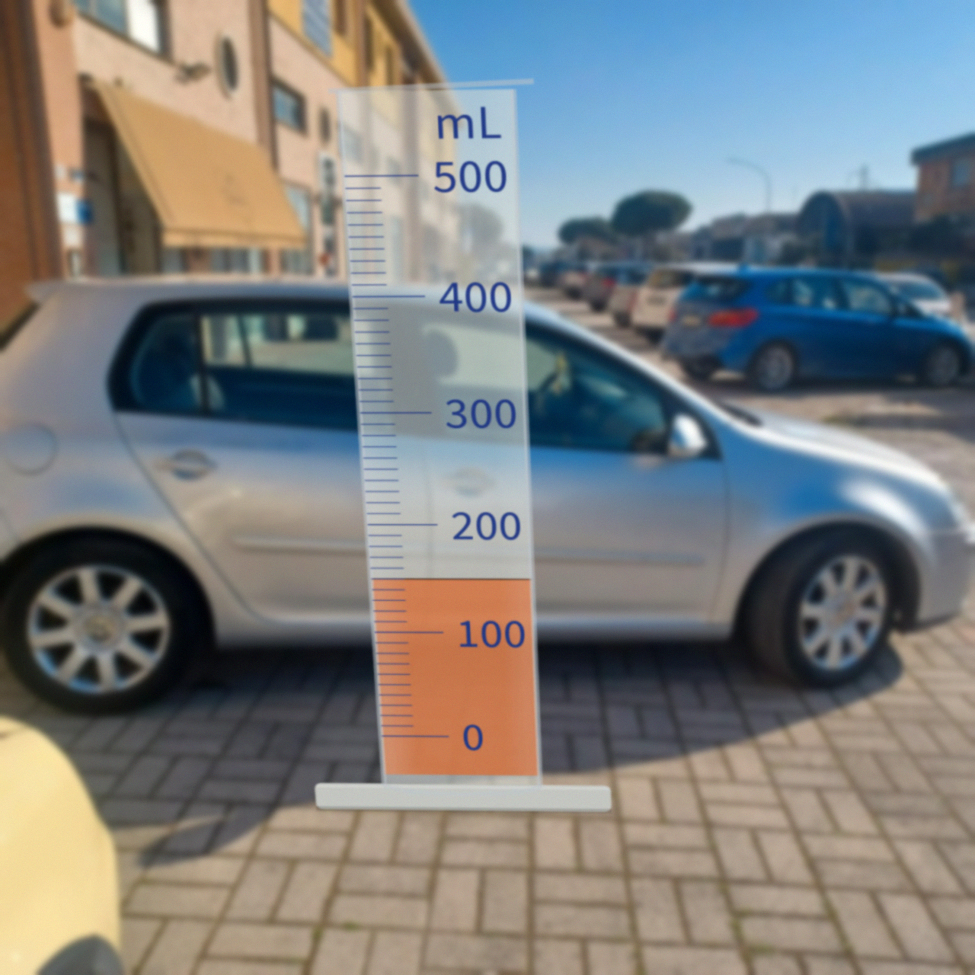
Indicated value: 150 mL
